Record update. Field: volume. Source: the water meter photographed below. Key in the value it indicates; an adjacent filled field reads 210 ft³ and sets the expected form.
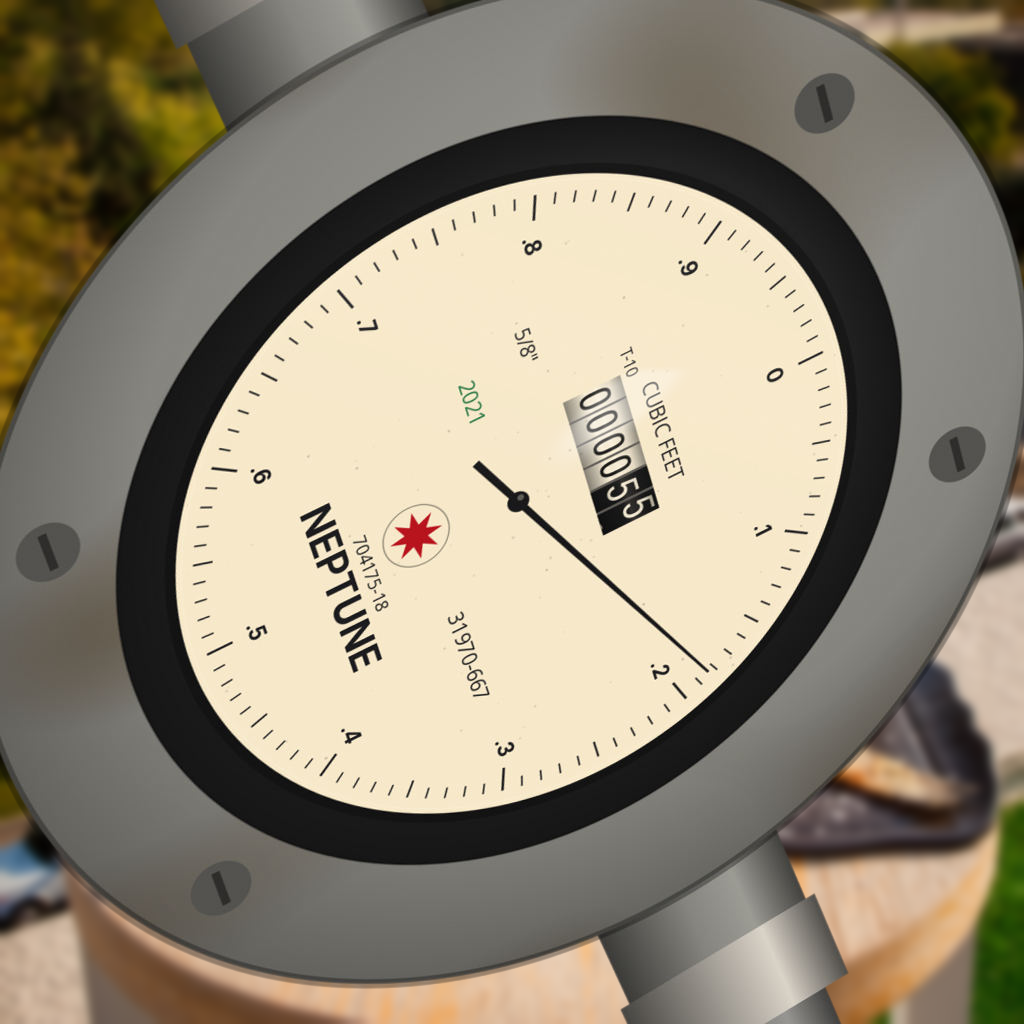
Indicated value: 55.18 ft³
